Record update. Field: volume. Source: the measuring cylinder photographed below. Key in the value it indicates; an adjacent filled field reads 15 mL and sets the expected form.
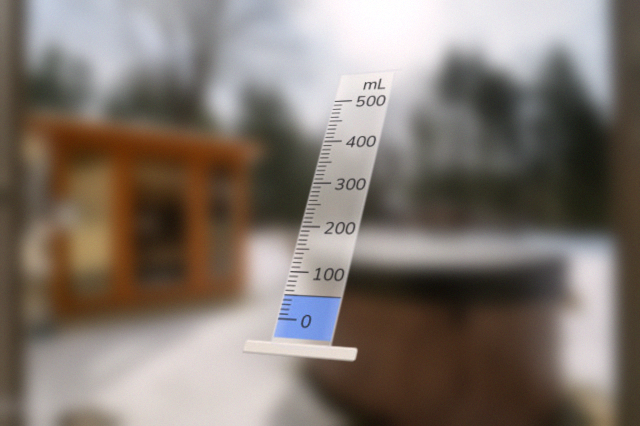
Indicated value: 50 mL
